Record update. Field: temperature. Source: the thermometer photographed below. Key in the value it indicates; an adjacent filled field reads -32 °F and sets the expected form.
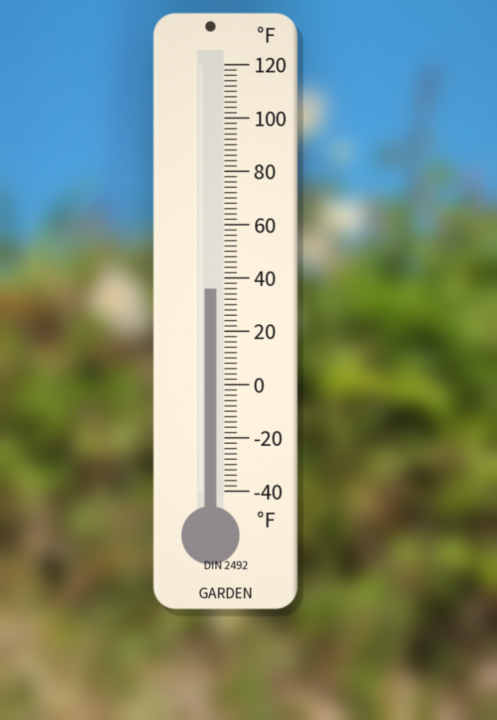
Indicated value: 36 °F
